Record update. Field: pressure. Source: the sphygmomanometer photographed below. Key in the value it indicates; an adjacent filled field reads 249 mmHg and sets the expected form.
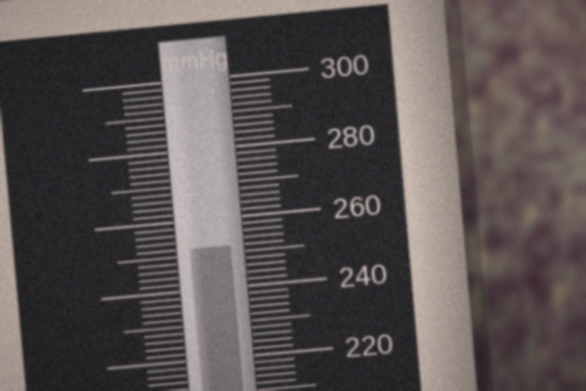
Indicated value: 252 mmHg
